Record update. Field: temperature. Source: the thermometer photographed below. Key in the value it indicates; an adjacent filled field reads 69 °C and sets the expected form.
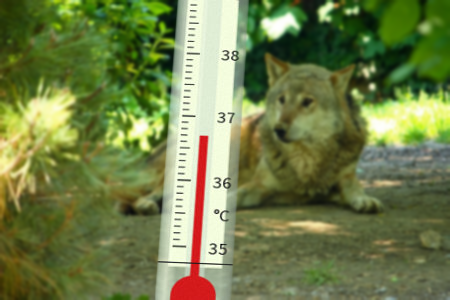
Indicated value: 36.7 °C
